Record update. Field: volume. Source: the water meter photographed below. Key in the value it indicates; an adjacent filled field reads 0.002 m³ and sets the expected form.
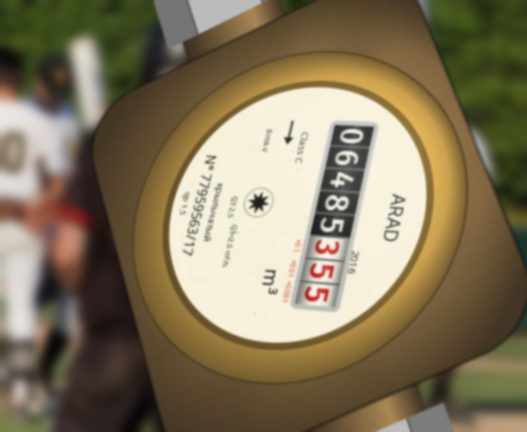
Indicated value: 6485.355 m³
